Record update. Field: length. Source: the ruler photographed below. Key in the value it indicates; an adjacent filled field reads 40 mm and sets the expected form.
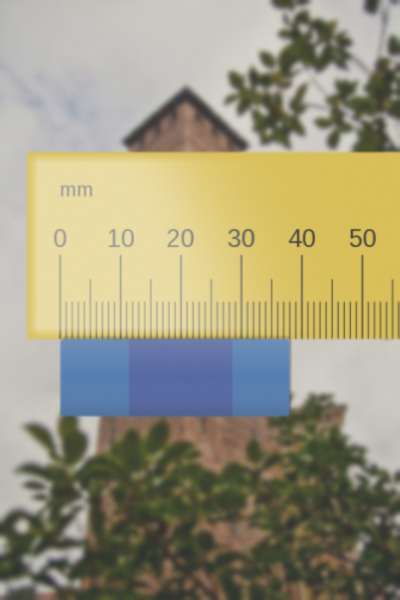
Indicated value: 38 mm
